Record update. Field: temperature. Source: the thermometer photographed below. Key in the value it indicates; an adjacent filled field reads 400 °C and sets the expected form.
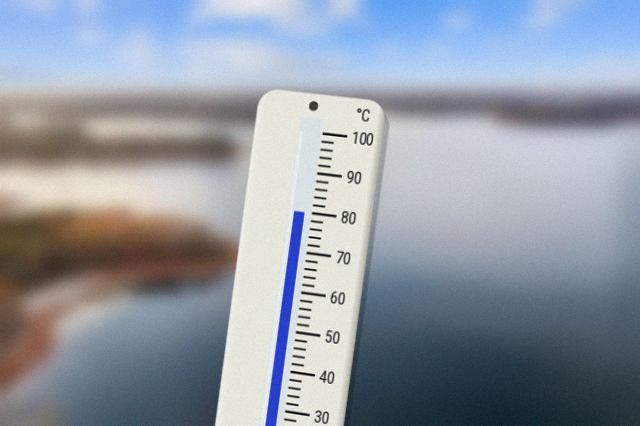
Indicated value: 80 °C
